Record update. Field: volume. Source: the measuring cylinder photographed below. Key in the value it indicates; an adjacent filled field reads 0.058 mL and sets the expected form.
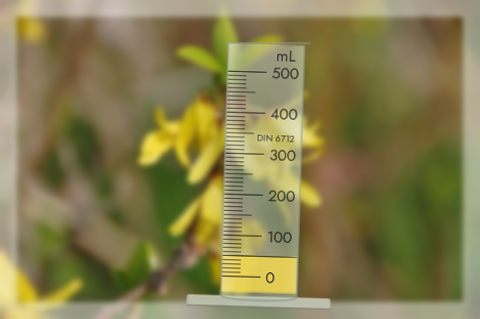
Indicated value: 50 mL
